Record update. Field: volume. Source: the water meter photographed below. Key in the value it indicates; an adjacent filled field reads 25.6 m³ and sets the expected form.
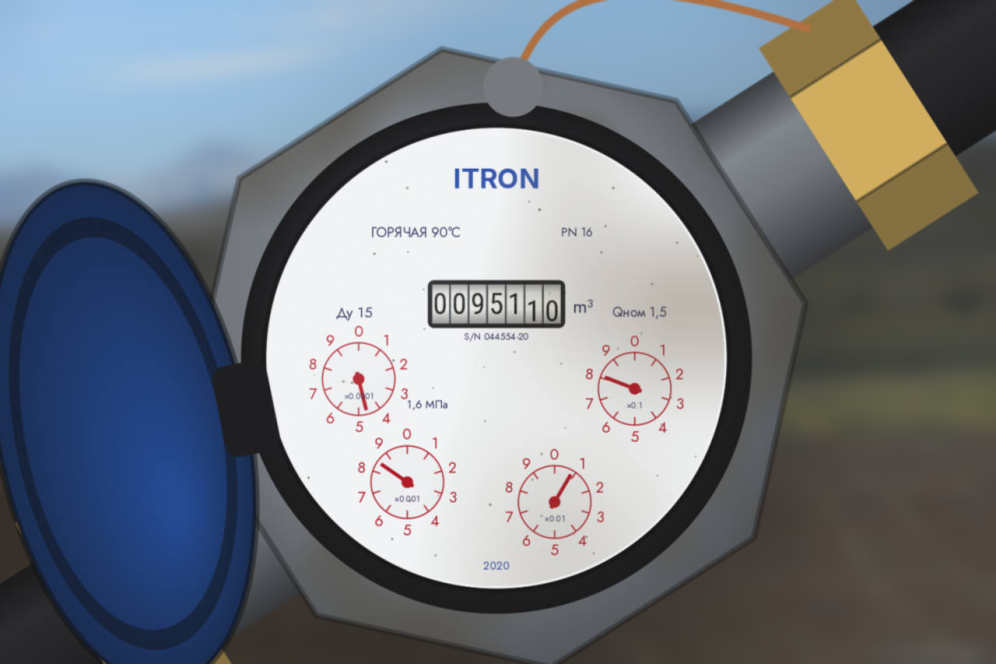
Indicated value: 95109.8084 m³
